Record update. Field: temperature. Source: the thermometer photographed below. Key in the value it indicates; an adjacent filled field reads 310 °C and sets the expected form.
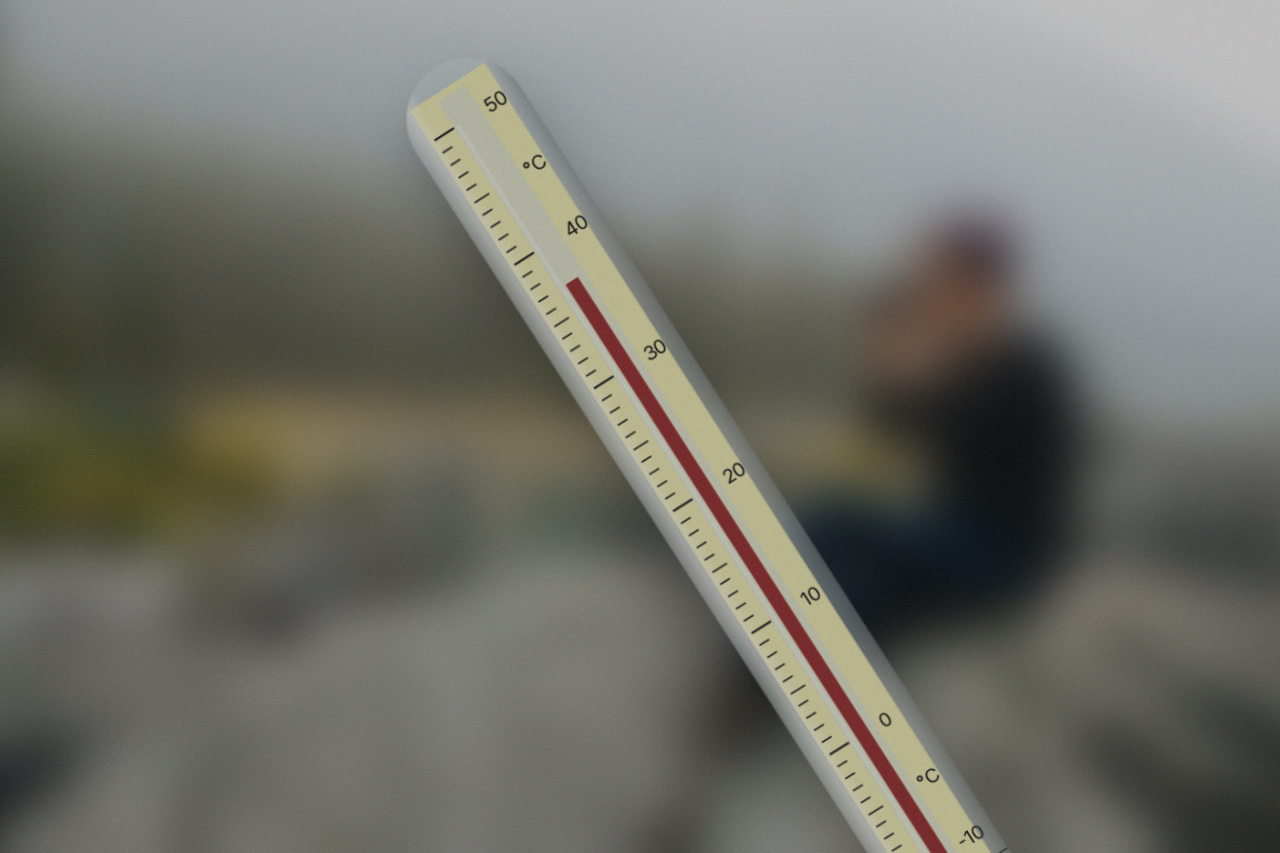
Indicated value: 37 °C
